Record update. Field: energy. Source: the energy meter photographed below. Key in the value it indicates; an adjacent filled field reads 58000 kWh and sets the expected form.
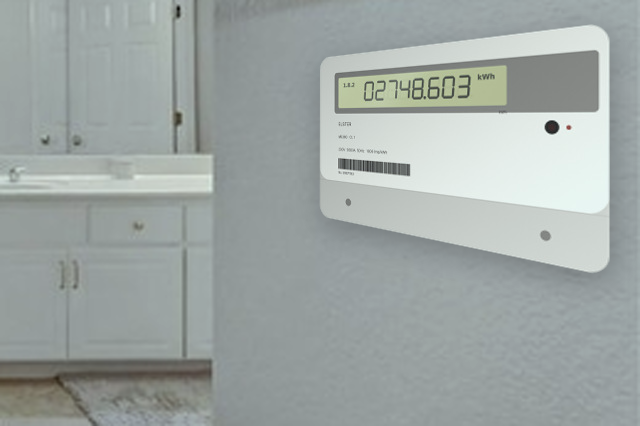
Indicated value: 2748.603 kWh
